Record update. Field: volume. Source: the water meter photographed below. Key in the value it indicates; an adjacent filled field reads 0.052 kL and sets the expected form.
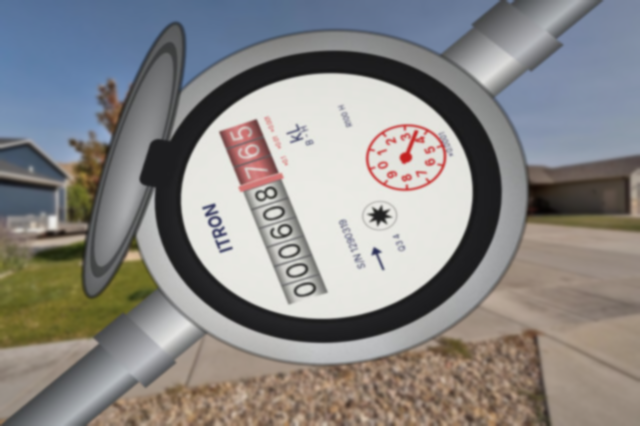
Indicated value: 608.7653 kL
